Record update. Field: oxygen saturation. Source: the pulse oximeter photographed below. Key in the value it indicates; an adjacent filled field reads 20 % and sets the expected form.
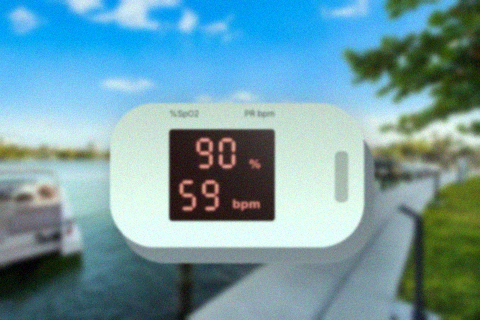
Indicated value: 90 %
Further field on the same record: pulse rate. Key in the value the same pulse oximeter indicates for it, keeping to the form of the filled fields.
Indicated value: 59 bpm
